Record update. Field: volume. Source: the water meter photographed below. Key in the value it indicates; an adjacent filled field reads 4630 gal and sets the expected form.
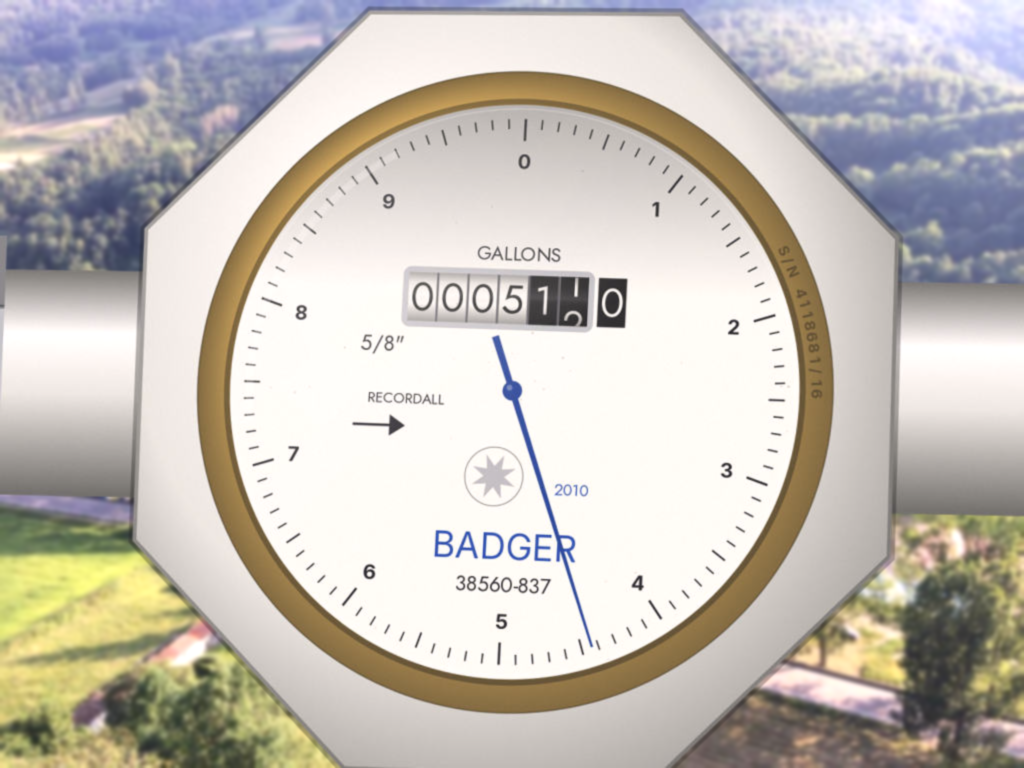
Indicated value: 5114.4 gal
